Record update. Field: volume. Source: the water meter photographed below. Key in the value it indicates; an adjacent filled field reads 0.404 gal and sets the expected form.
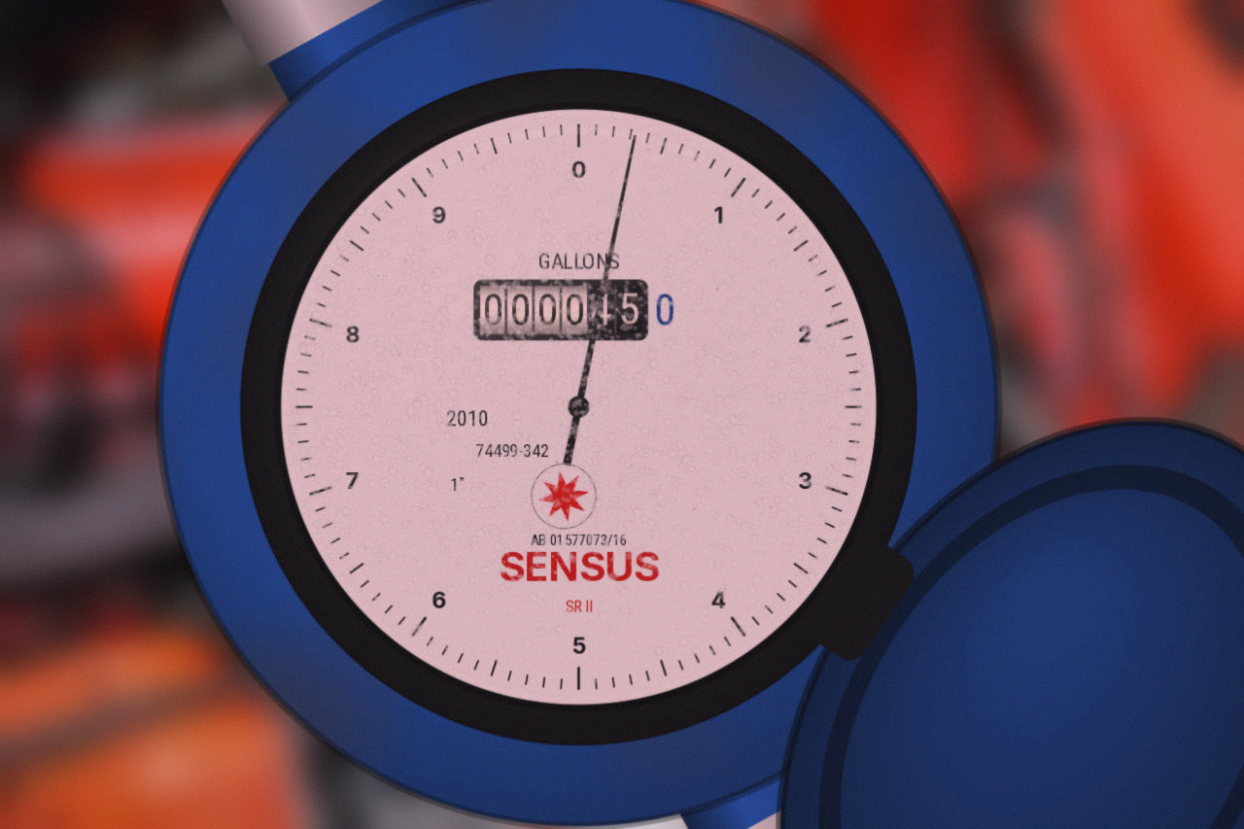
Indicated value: 450.3 gal
